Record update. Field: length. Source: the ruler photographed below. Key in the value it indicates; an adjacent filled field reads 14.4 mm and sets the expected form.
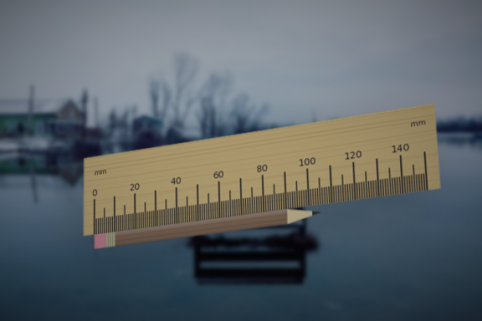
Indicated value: 105 mm
